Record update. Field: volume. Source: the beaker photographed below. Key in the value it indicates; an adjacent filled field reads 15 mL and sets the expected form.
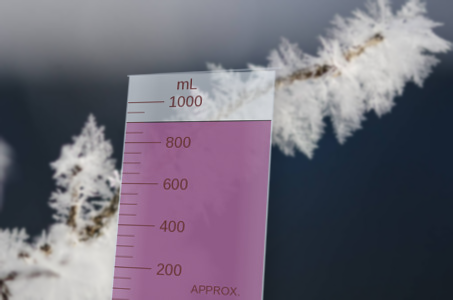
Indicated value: 900 mL
